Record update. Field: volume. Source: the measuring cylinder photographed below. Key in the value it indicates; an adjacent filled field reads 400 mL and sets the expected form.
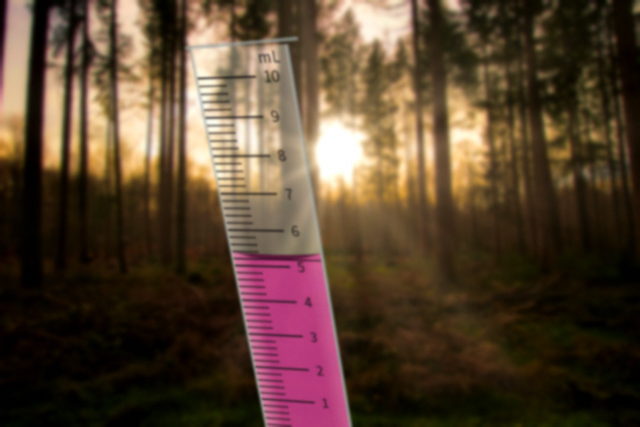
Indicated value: 5.2 mL
